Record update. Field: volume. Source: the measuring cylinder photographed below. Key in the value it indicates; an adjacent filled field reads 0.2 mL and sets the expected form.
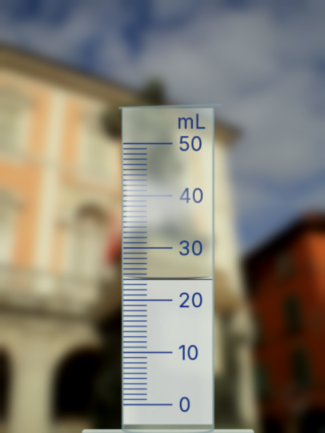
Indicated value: 24 mL
